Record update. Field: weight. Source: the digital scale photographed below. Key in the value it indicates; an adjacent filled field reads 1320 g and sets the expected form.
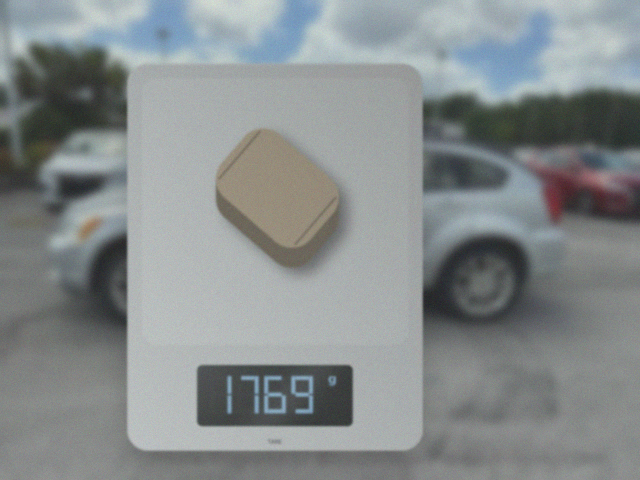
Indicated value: 1769 g
